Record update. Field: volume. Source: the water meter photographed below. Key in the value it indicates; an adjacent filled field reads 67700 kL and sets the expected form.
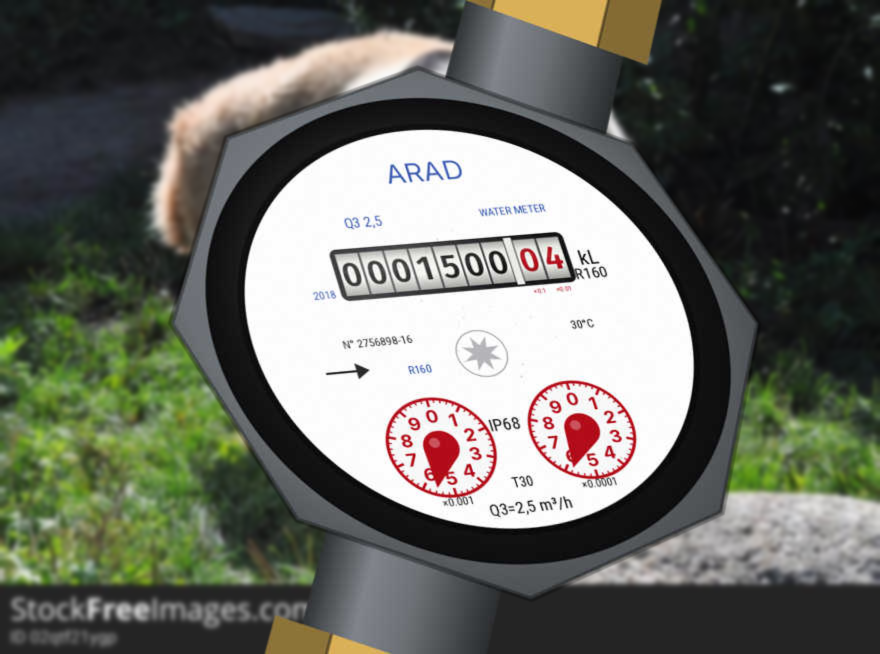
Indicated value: 1500.0455 kL
